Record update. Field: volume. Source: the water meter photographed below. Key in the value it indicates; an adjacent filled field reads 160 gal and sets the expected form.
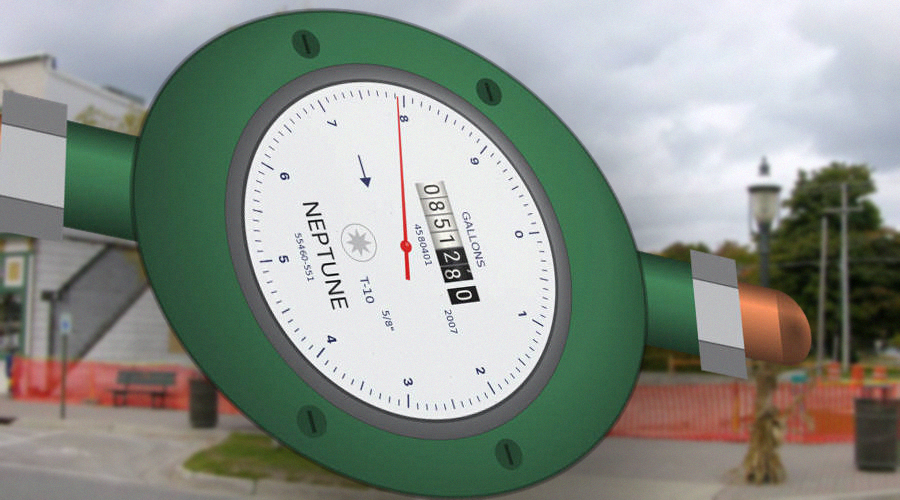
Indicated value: 851277.9 gal
